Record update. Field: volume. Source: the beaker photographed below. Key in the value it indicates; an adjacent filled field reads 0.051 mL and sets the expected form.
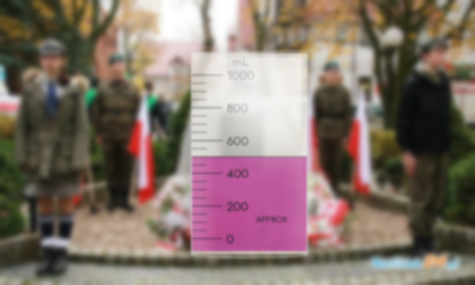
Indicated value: 500 mL
